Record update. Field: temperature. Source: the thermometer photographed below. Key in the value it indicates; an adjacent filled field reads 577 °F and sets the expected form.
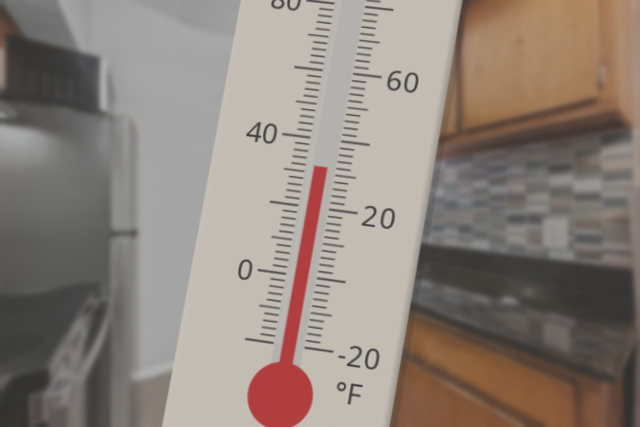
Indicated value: 32 °F
